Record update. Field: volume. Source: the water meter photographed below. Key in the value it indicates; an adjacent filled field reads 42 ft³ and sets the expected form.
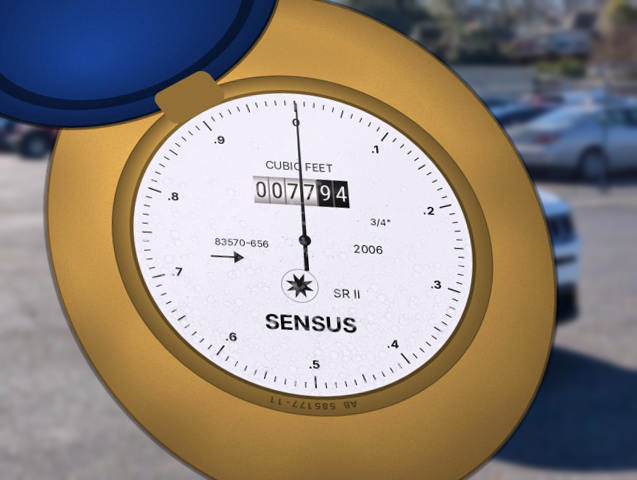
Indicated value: 7794.00 ft³
